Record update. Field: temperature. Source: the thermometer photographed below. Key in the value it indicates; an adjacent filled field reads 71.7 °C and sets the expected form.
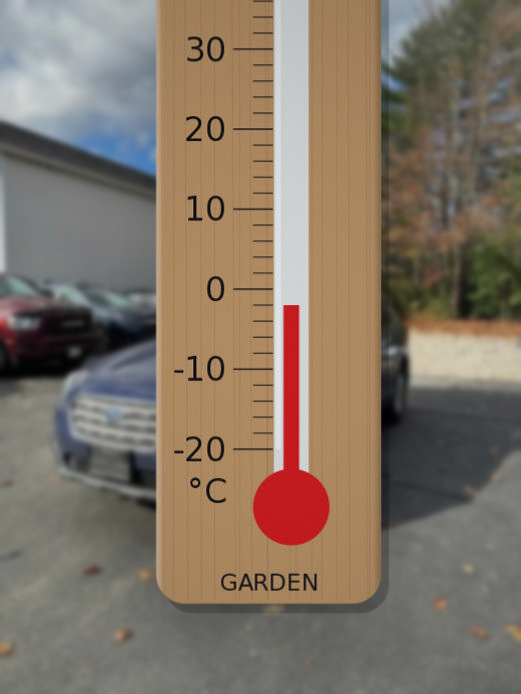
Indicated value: -2 °C
